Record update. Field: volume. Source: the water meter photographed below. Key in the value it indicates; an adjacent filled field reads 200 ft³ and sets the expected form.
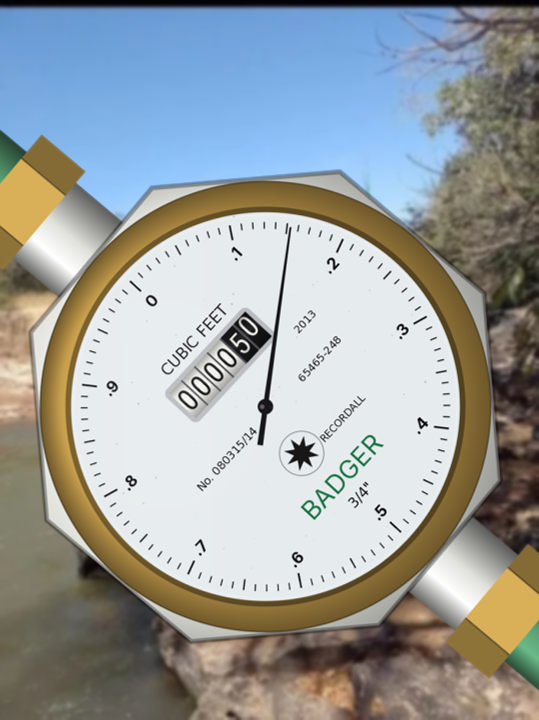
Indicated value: 50.15 ft³
